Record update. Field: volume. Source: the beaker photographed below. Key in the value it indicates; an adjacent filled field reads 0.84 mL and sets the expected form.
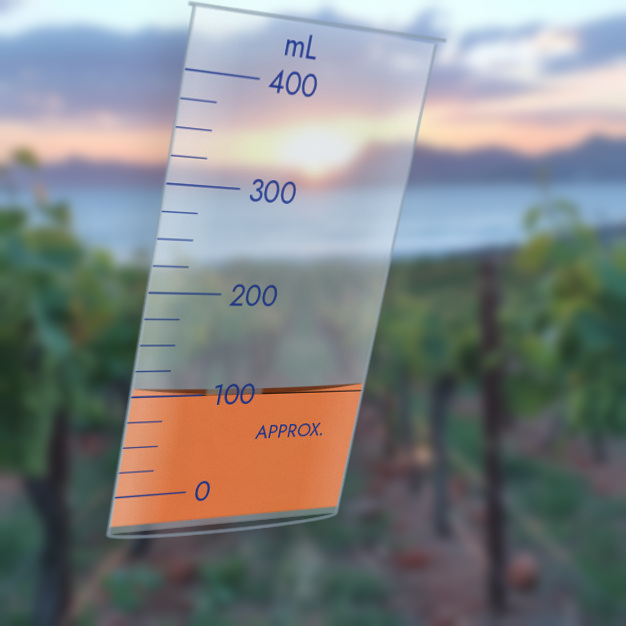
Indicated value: 100 mL
